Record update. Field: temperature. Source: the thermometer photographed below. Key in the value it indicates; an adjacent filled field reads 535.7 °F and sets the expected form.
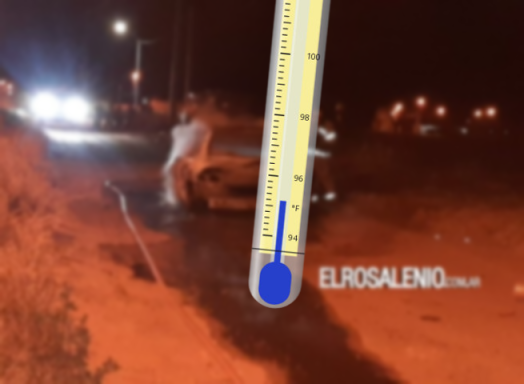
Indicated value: 95.2 °F
